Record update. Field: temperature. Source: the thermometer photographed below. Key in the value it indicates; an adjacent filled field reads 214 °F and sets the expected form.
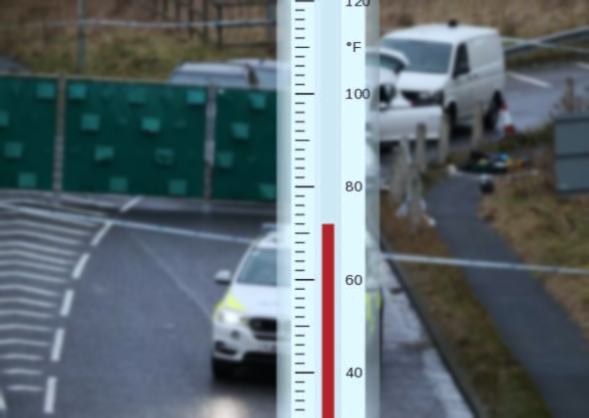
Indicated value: 72 °F
